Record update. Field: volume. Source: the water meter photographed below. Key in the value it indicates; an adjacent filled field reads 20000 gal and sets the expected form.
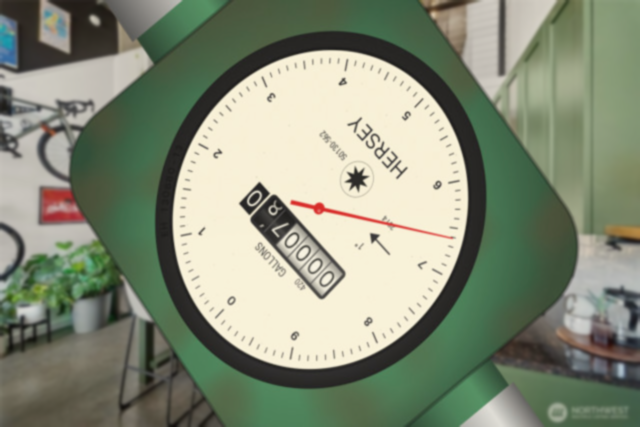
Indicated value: 776.6 gal
